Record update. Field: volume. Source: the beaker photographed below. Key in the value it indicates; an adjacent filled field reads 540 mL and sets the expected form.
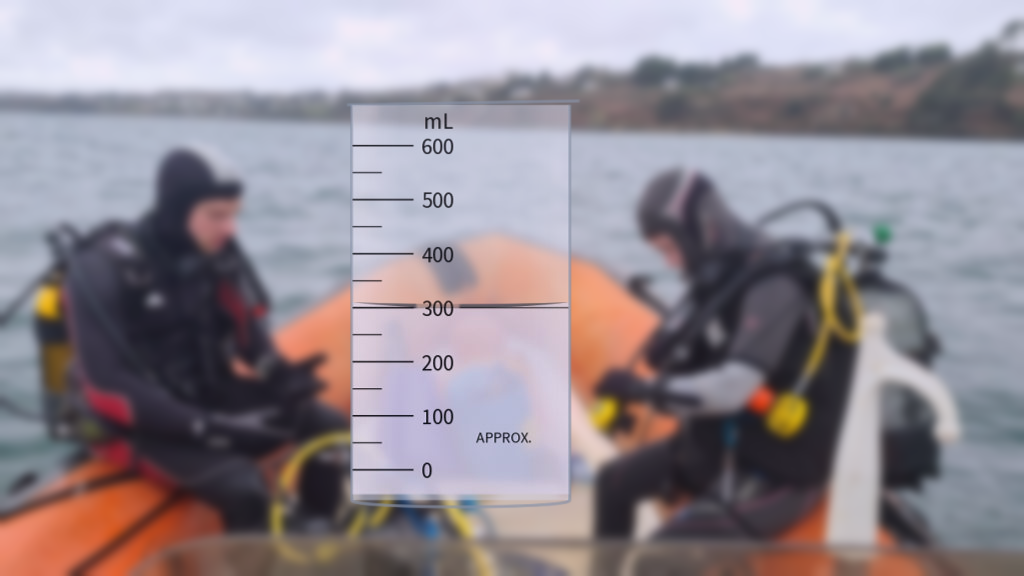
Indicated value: 300 mL
